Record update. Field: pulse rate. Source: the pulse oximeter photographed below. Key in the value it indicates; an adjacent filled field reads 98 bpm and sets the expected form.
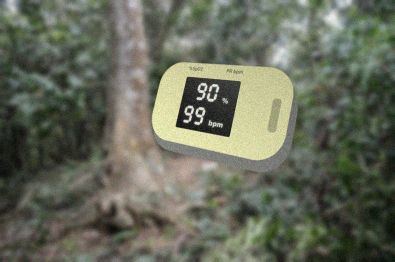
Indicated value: 99 bpm
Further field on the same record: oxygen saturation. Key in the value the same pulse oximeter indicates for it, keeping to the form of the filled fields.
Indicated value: 90 %
